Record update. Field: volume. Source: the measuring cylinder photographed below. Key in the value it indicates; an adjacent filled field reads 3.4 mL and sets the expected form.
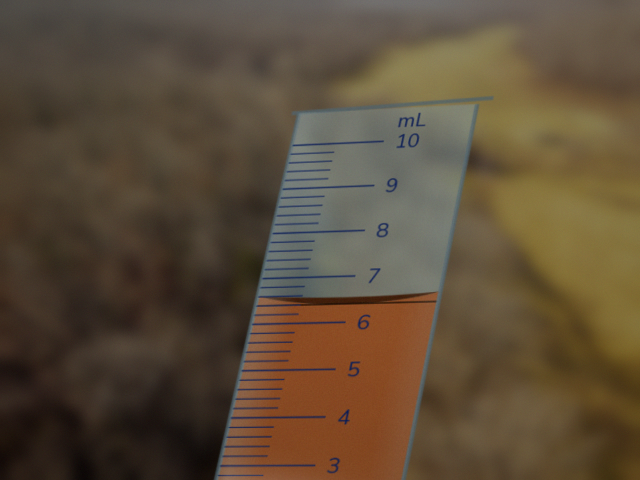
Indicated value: 6.4 mL
